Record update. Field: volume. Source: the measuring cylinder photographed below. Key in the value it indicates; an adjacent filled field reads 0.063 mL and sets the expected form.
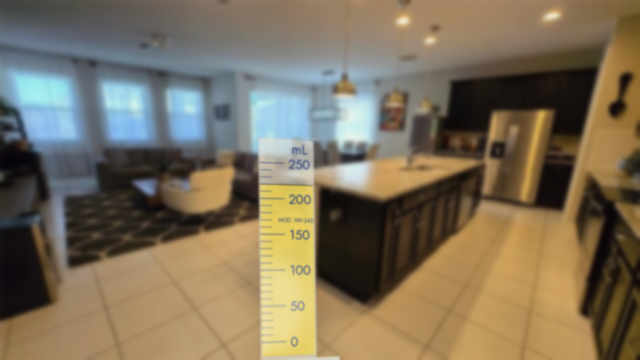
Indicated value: 220 mL
